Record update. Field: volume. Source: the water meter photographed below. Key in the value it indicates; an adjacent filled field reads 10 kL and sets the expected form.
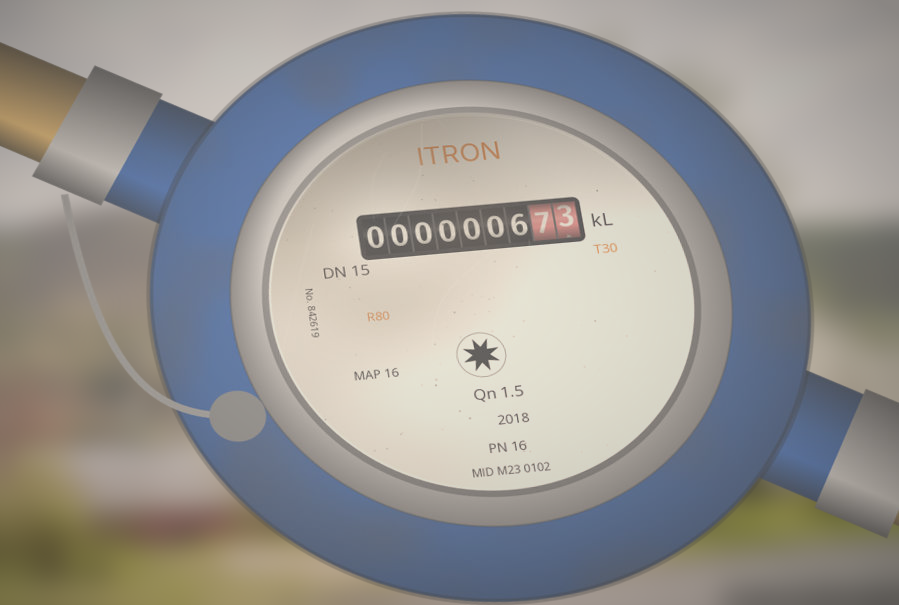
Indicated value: 6.73 kL
